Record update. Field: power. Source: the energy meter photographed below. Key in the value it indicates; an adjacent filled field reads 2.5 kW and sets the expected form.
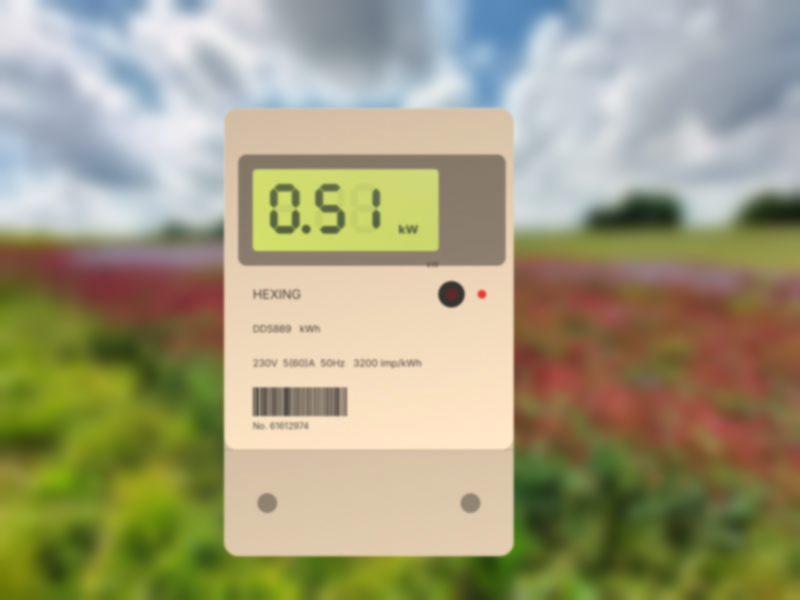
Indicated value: 0.51 kW
